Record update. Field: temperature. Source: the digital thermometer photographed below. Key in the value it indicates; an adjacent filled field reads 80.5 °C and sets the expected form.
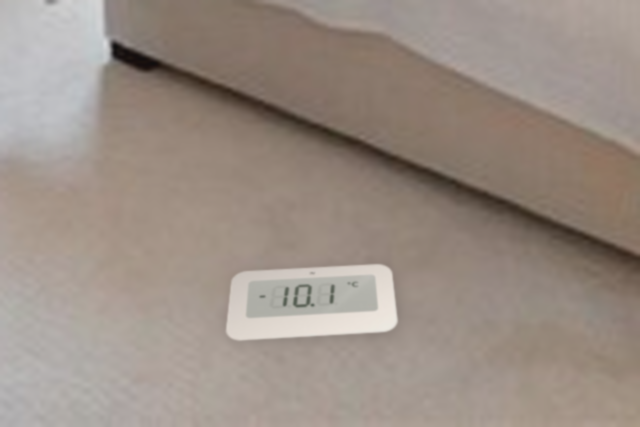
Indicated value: -10.1 °C
